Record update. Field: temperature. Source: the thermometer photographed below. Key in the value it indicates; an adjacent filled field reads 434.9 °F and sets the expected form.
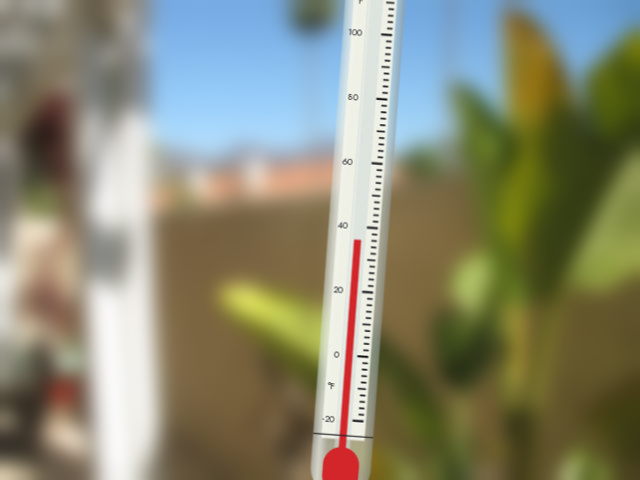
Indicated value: 36 °F
